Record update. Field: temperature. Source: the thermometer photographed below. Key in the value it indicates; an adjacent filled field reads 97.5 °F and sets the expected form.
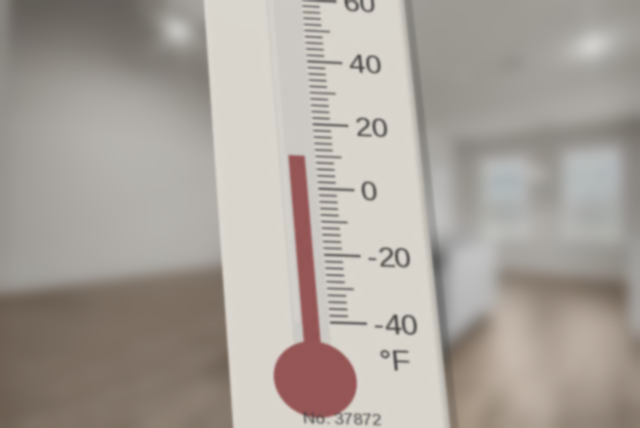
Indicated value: 10 °F
